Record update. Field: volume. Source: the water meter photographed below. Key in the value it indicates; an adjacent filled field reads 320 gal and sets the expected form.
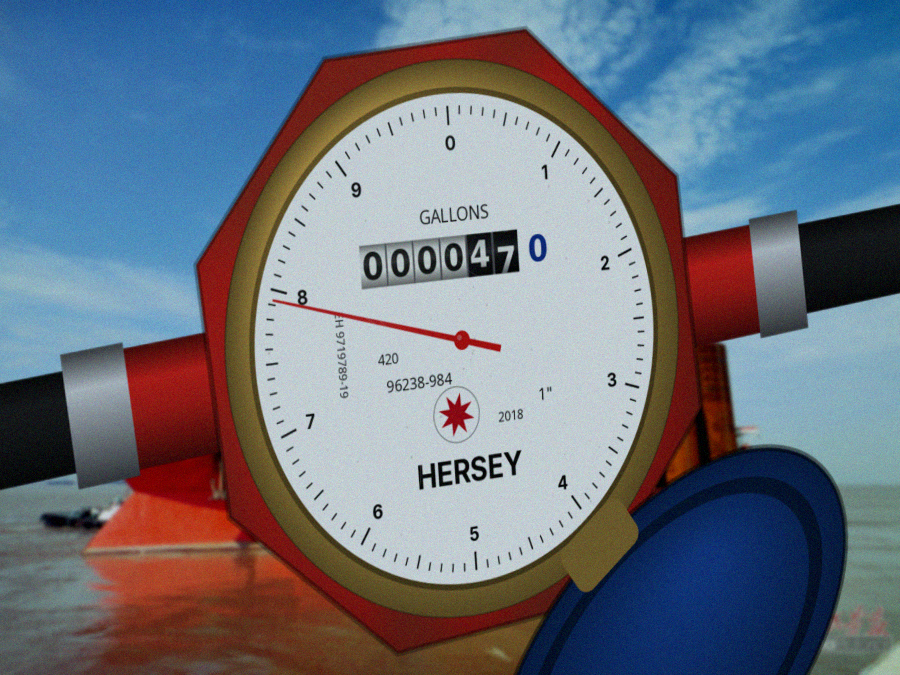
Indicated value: 467.9 gal
